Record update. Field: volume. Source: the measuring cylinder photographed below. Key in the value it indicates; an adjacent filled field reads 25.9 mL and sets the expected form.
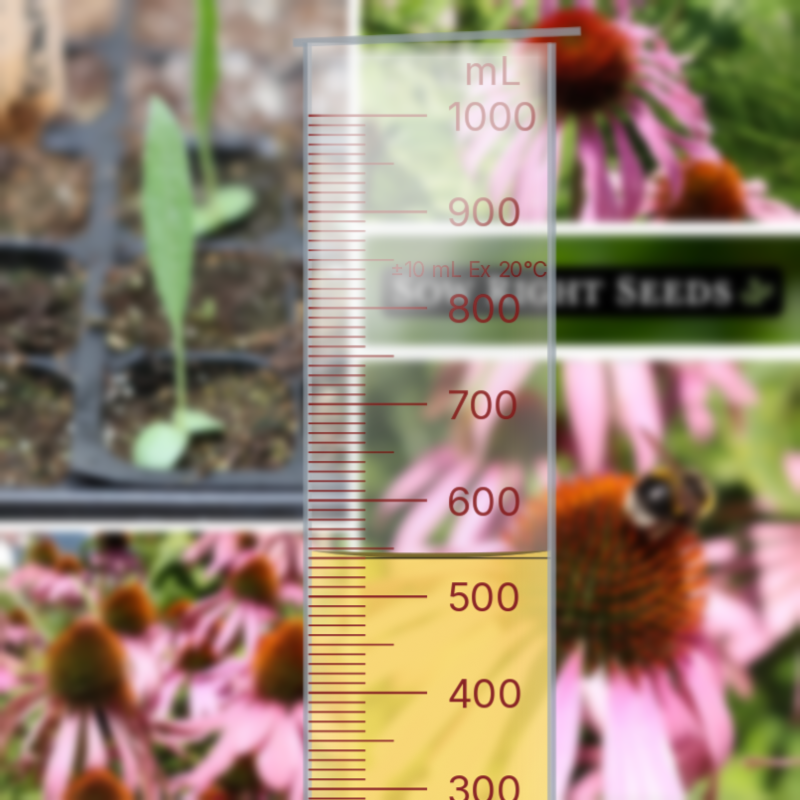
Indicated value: 540 mL
